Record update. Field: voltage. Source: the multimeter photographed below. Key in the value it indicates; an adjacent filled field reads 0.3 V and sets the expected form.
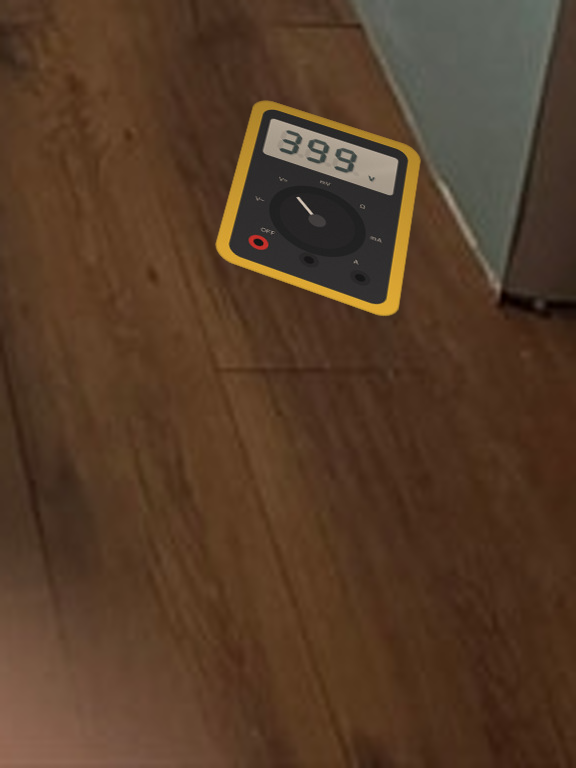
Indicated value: 399 V
